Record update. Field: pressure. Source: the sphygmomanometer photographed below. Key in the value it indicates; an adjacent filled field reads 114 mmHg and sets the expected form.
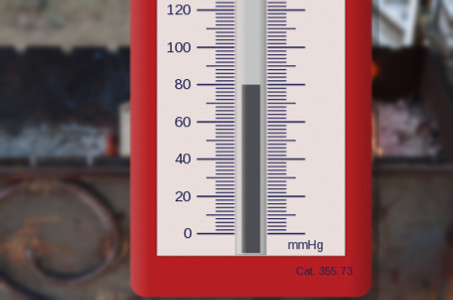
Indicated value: 80 mmHg
